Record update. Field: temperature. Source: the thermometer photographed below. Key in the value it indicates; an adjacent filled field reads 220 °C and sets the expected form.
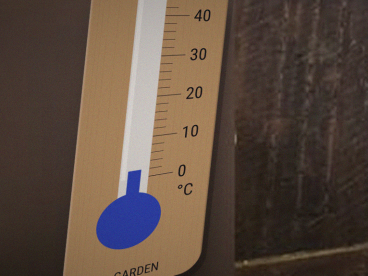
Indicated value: 2 °C
